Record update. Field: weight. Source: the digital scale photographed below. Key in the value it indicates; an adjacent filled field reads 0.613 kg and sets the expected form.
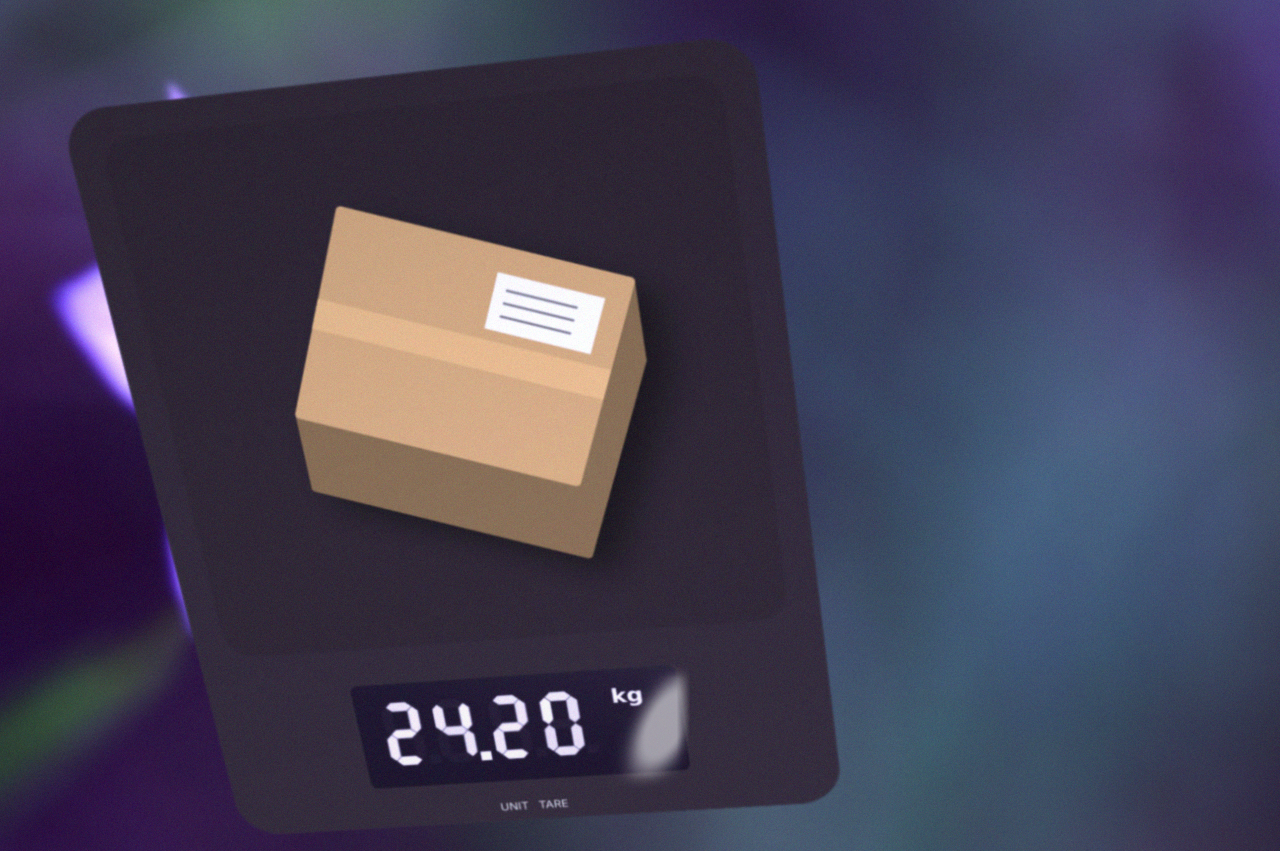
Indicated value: 24.20 kg
